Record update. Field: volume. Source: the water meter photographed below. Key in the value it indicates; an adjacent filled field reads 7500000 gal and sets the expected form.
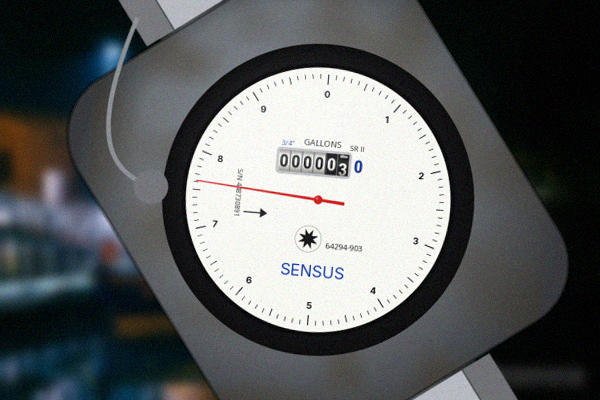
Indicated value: 27.6 gal
